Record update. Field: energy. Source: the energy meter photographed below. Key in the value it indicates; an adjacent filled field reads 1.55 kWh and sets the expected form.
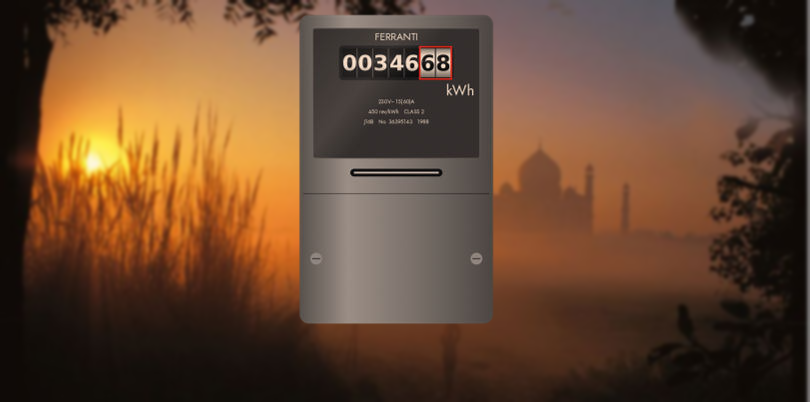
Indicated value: 346.68 kWh
